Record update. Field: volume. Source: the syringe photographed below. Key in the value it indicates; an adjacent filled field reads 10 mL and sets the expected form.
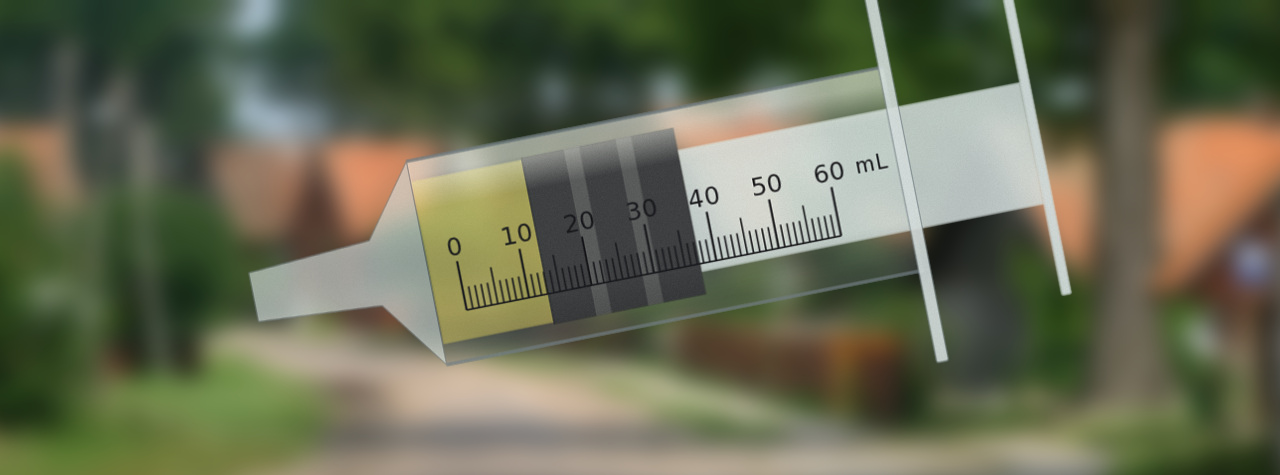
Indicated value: 13 mL
